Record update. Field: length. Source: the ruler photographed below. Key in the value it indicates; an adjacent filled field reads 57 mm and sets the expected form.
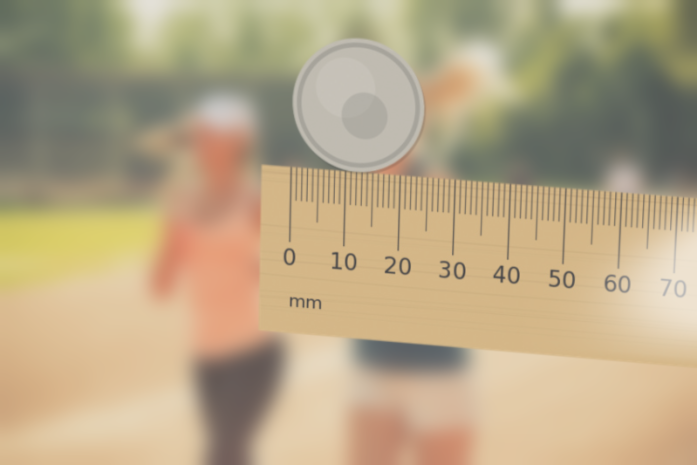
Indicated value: 24 mm
